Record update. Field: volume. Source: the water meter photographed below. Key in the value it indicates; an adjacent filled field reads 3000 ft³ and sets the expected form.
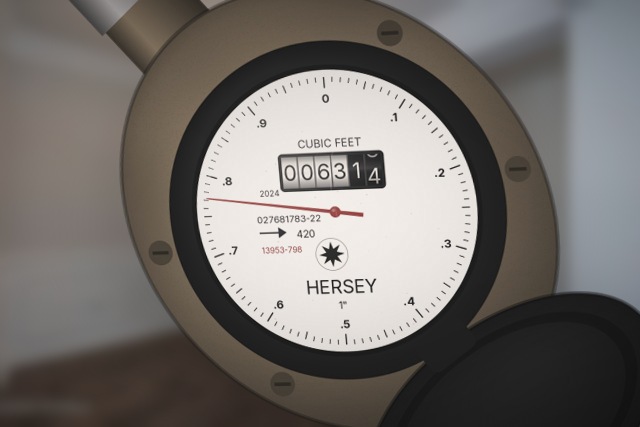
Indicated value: 6313.77 ft³
